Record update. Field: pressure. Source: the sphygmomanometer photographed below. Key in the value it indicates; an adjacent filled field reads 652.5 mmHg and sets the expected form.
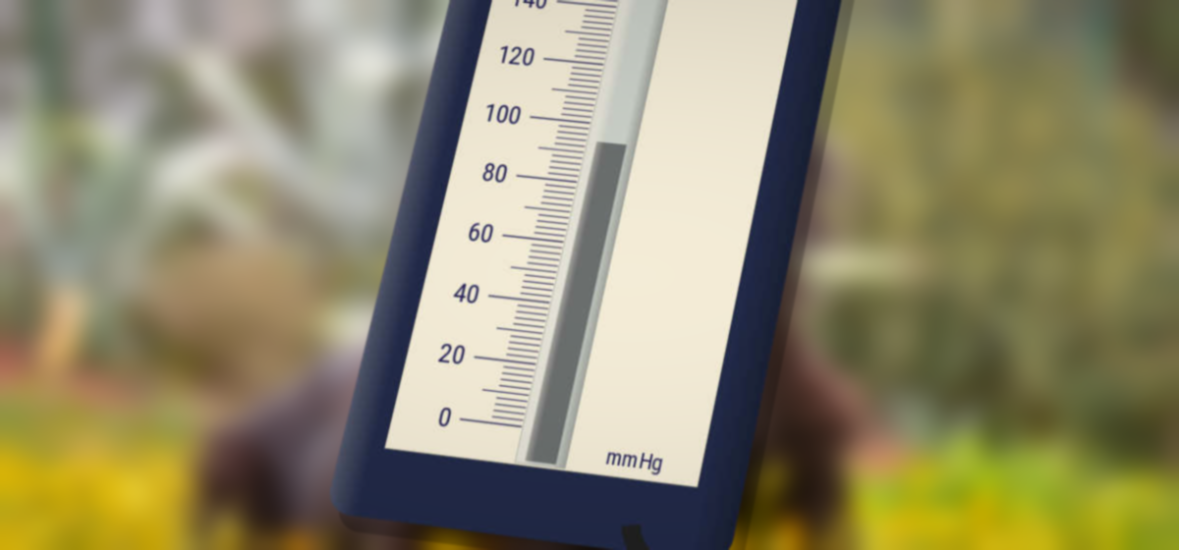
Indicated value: 94 mmHg
